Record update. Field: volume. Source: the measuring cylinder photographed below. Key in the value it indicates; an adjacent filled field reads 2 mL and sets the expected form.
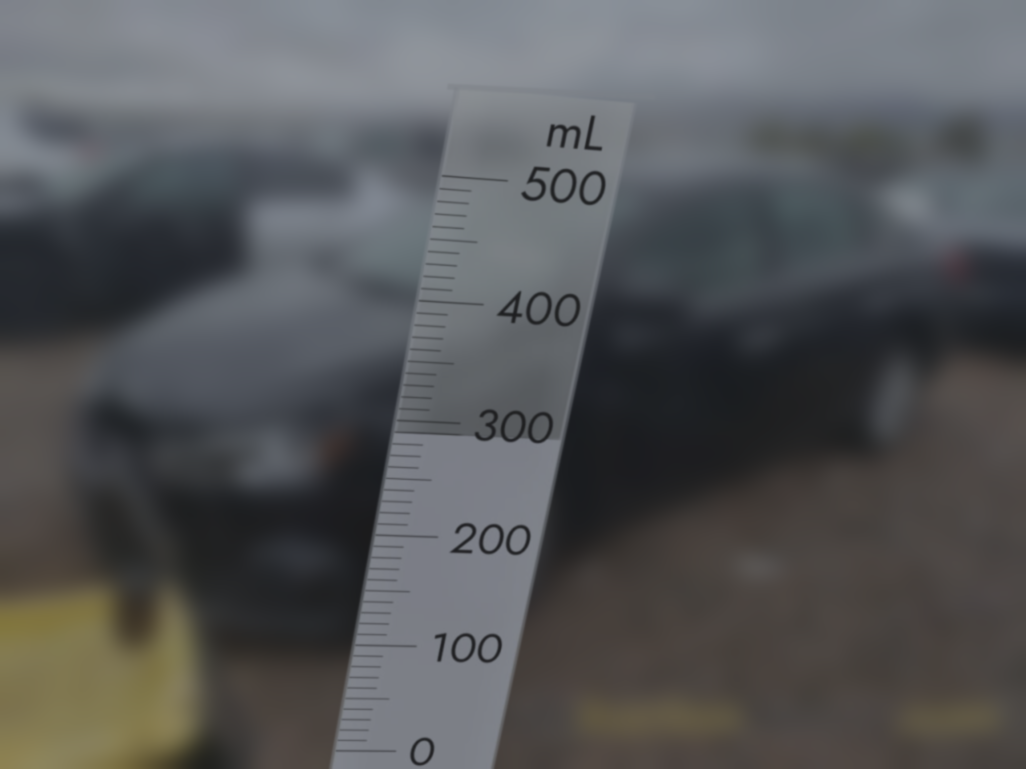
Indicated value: 290 mL
